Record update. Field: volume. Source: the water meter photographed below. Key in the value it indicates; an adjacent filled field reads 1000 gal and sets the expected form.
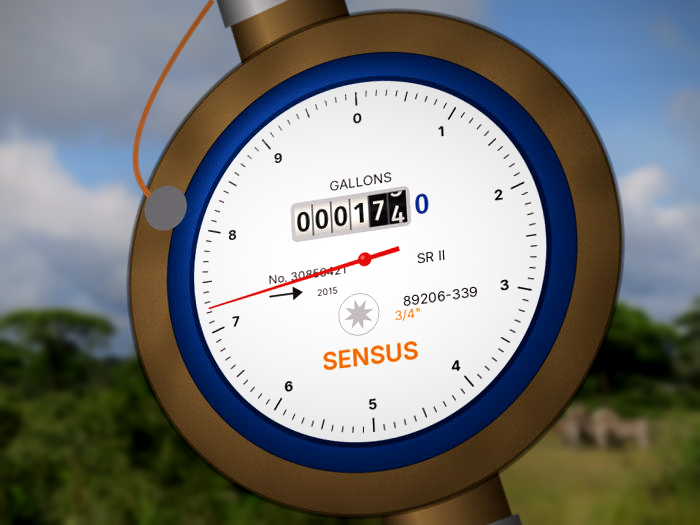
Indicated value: 1737.2 gal
